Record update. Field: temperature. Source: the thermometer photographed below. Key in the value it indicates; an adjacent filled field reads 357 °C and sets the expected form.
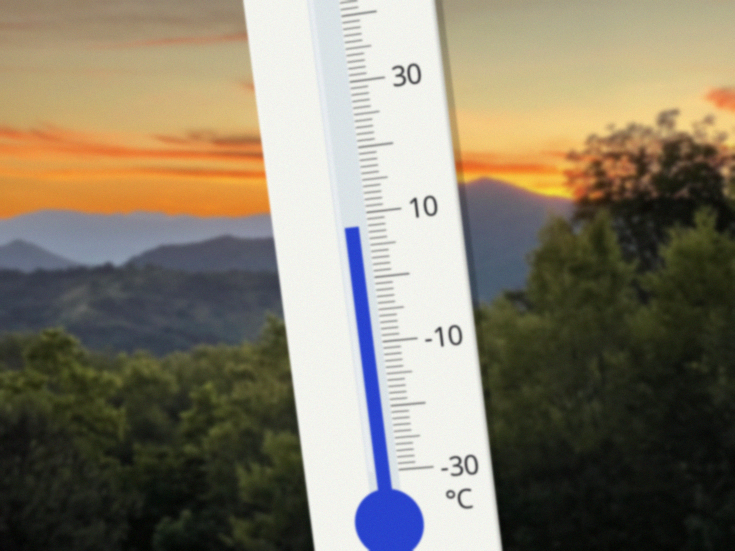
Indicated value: 8 °C
